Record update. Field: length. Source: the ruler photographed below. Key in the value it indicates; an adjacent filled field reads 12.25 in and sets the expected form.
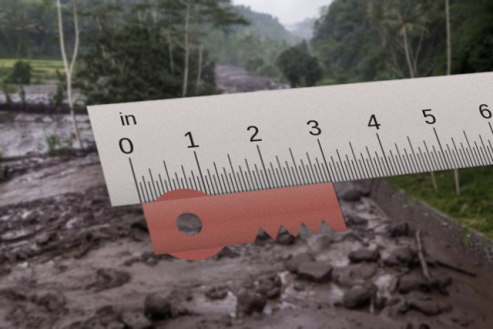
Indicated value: 3 in
